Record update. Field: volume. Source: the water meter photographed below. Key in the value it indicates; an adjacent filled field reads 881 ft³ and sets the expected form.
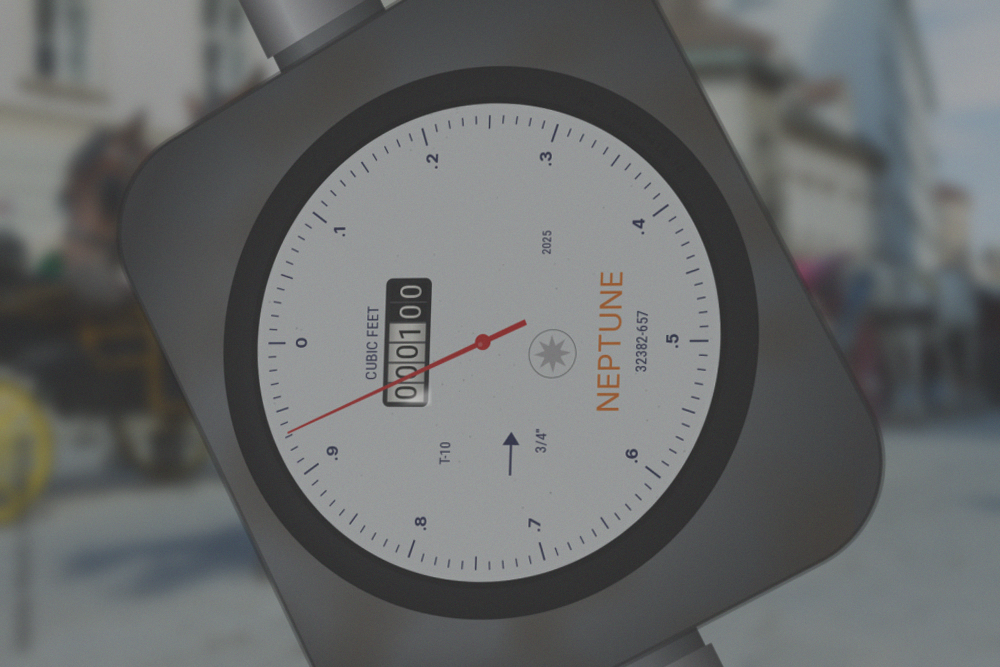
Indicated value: 99.93 ft³
